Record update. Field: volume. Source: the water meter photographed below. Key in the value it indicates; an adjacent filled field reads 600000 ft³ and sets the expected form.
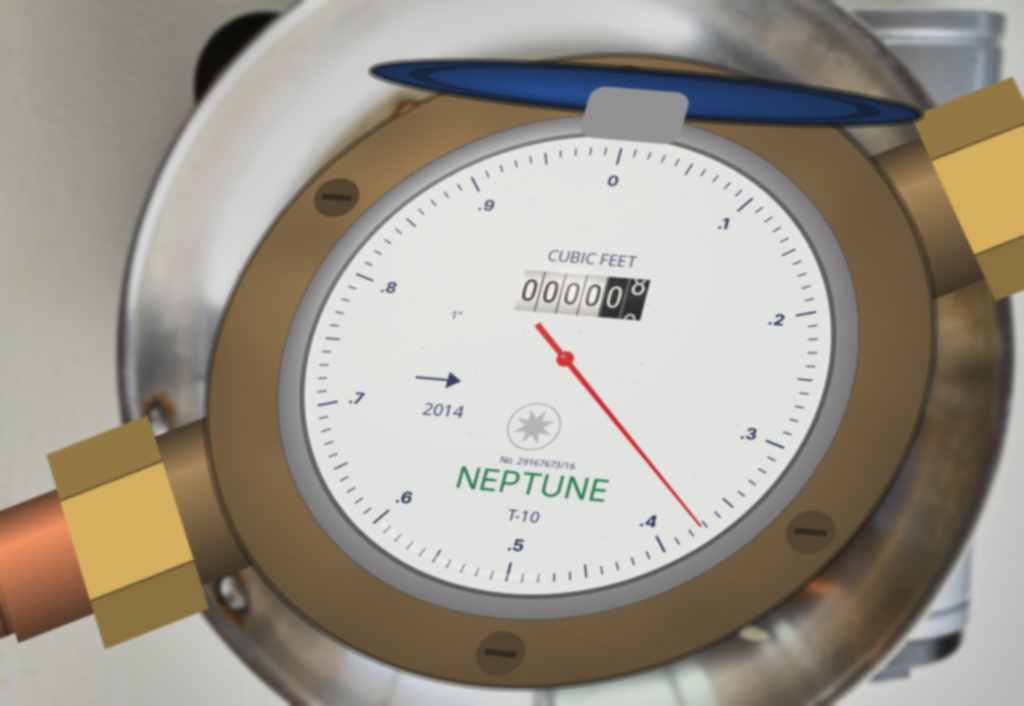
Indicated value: 8.37 ft³
